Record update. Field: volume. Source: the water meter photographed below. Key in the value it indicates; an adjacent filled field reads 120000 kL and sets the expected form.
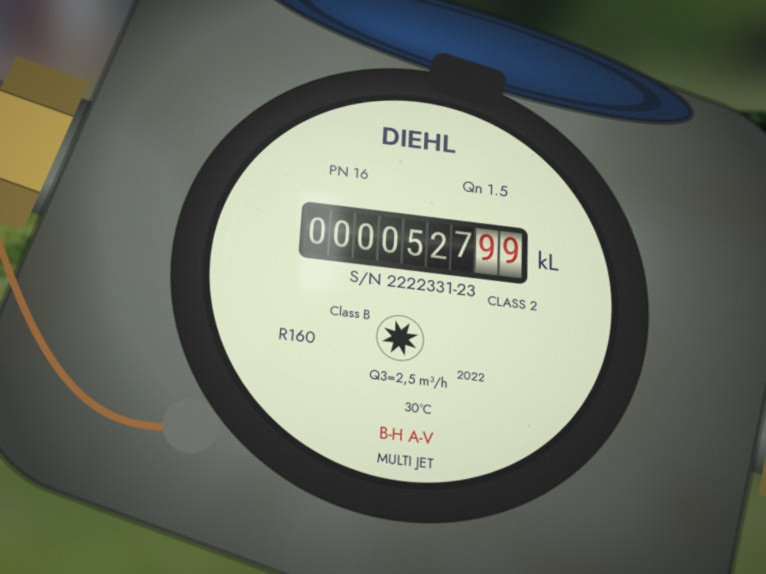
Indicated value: 527.99 kL
